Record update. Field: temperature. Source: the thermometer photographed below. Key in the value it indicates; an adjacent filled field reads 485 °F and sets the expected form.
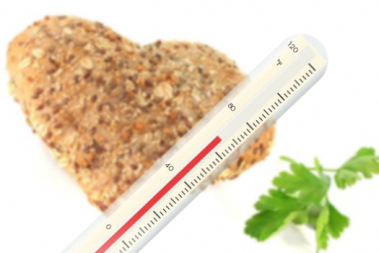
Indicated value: 66 °F
